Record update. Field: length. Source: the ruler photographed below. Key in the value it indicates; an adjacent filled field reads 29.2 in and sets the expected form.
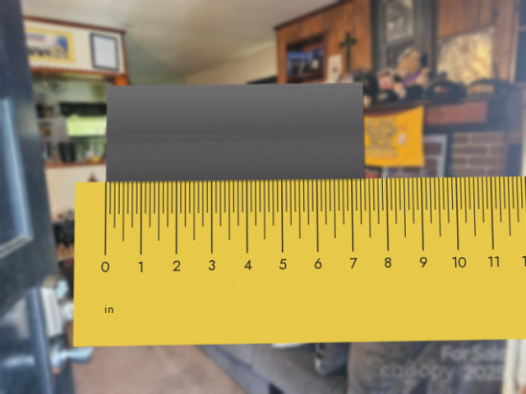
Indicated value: 7.375 in
